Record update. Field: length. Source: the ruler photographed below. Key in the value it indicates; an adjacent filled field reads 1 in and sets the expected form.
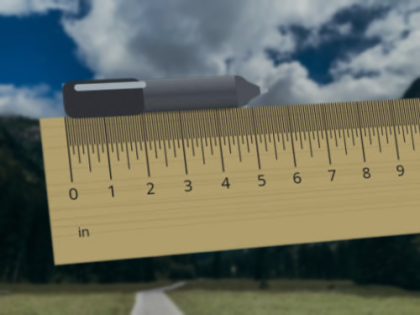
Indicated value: 5.5 in
